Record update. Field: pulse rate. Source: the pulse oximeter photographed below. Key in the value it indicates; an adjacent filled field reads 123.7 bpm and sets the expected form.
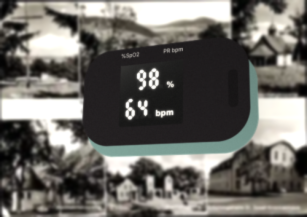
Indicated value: 64 bpm
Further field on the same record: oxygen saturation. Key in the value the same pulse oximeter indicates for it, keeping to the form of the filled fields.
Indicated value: 98 %
